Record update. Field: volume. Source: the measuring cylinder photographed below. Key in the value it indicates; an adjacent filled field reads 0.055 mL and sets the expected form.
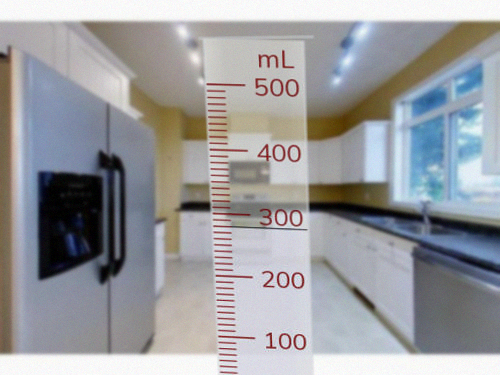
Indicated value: 280 mL
